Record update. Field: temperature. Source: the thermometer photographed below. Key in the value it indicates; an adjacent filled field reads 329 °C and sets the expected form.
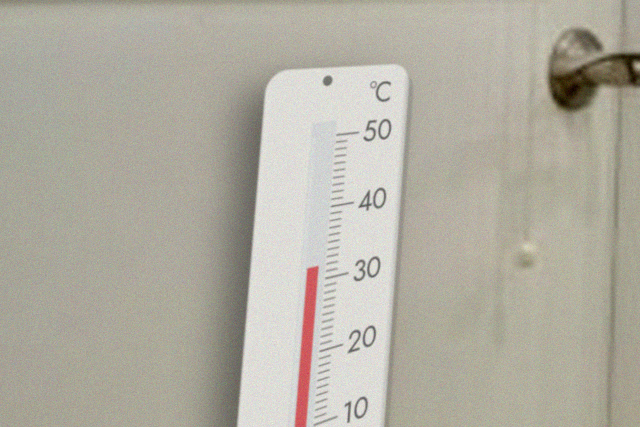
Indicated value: 32 °C
